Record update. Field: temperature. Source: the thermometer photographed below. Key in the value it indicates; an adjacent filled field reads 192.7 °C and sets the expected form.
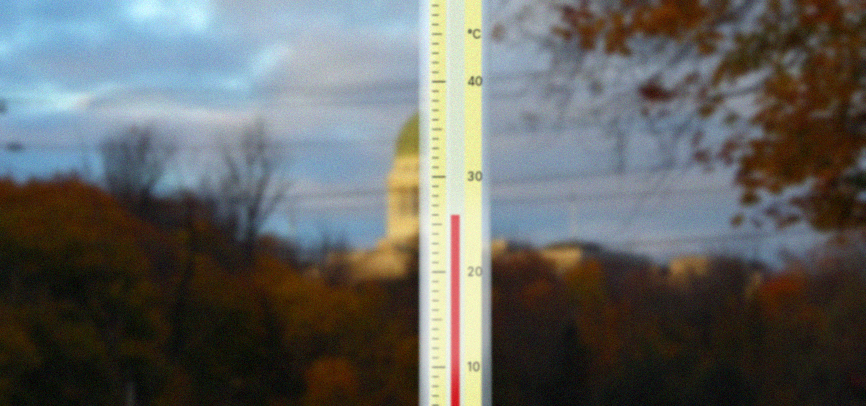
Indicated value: 26 °C
